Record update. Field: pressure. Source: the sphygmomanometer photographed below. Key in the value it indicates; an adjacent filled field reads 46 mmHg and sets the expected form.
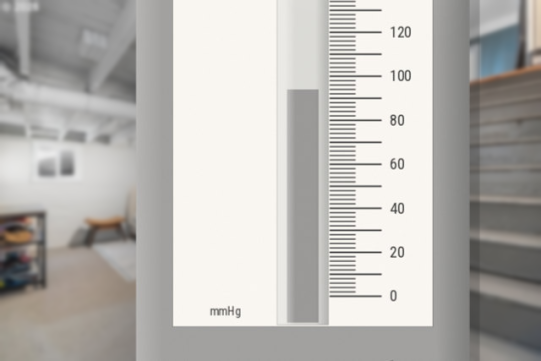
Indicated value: 94 mmHg
